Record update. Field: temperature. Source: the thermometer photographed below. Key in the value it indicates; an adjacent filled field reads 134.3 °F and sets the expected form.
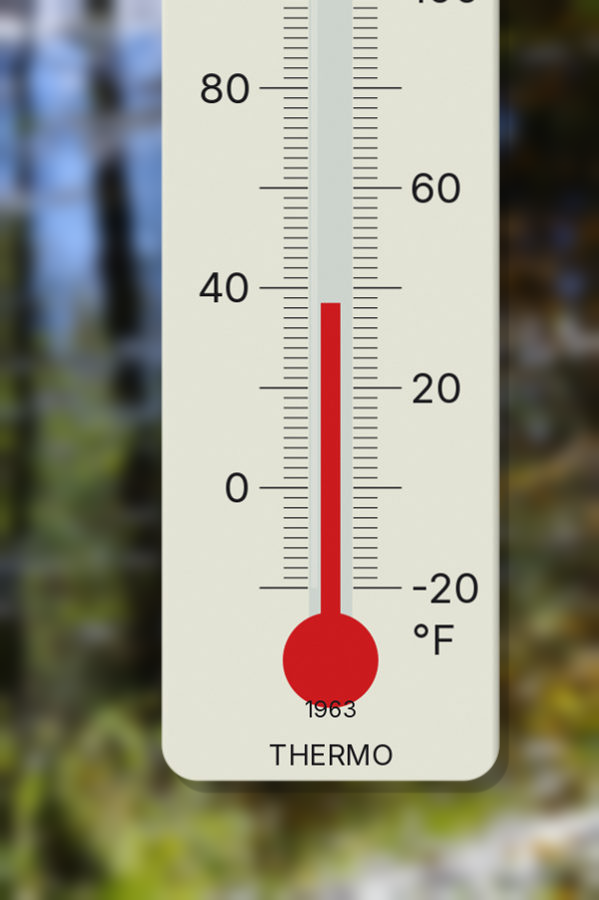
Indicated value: 37 °F
